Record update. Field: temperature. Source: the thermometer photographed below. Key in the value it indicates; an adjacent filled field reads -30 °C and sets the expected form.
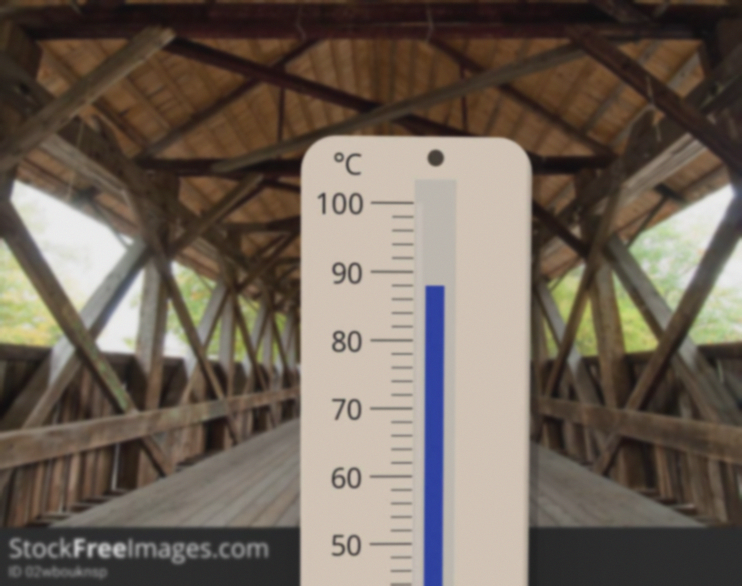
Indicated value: 88 °C
